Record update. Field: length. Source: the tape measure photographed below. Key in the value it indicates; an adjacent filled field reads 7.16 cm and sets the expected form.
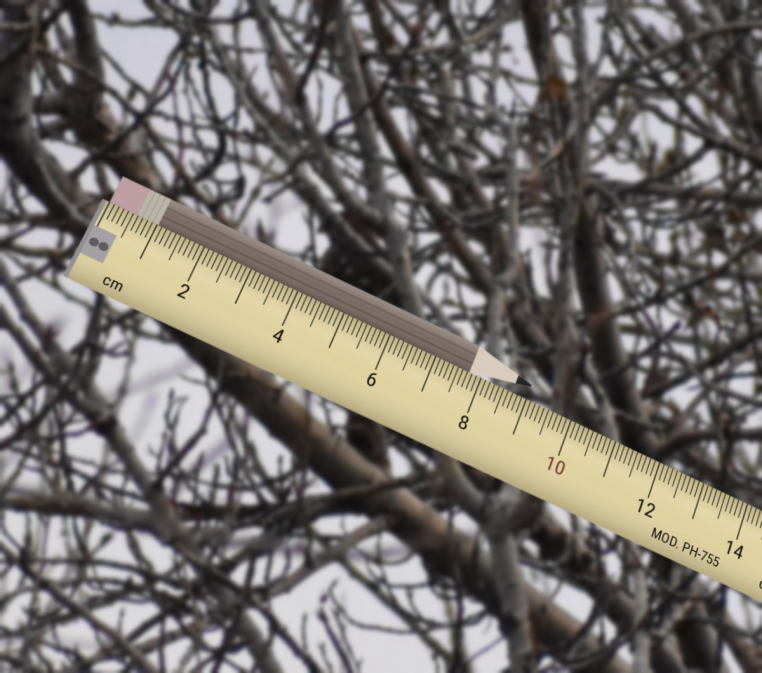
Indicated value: 9 cm
